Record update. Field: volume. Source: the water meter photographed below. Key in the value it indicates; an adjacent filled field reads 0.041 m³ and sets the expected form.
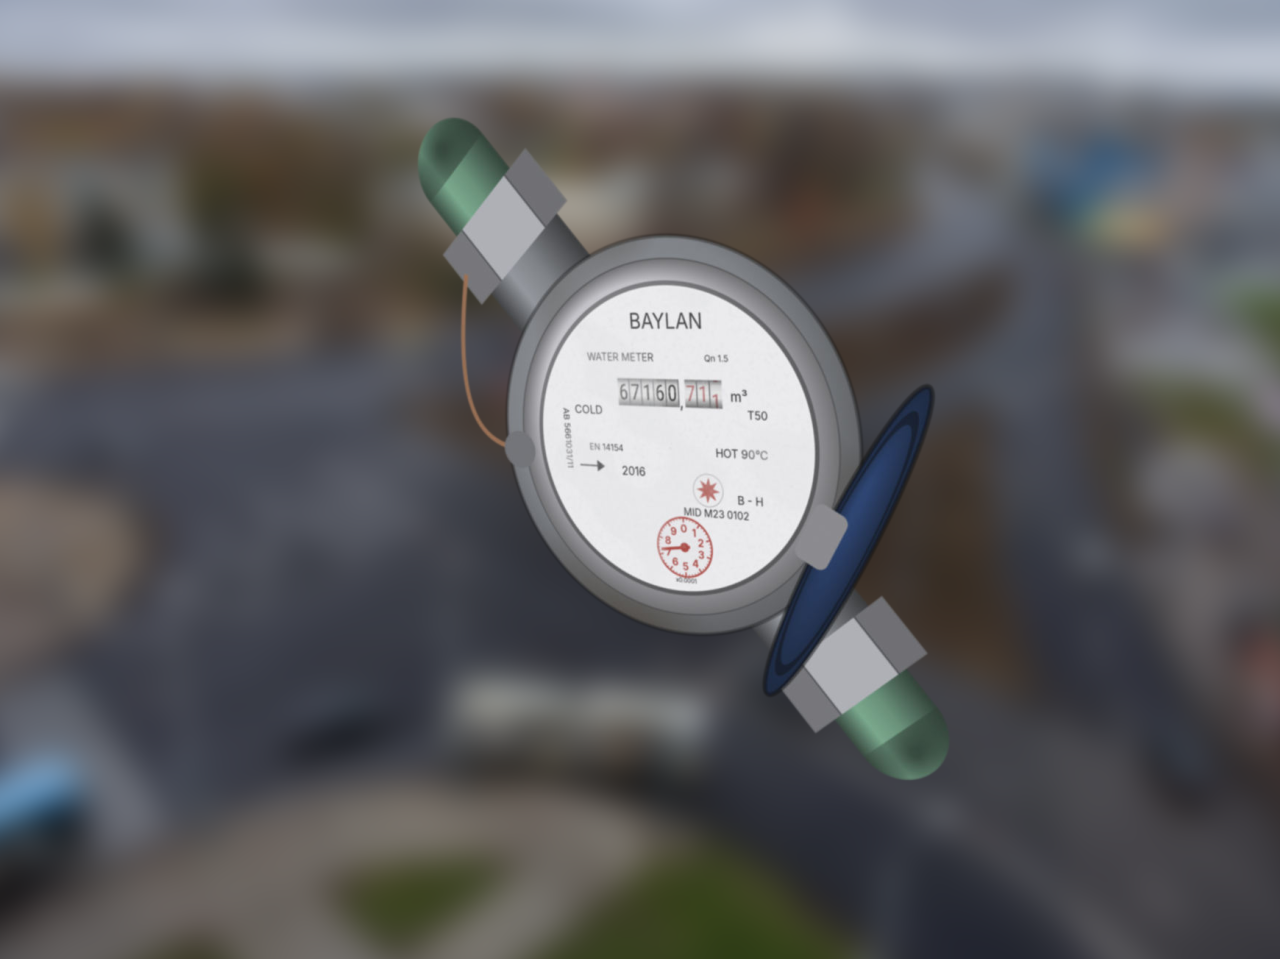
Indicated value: 67160.7107 m³
